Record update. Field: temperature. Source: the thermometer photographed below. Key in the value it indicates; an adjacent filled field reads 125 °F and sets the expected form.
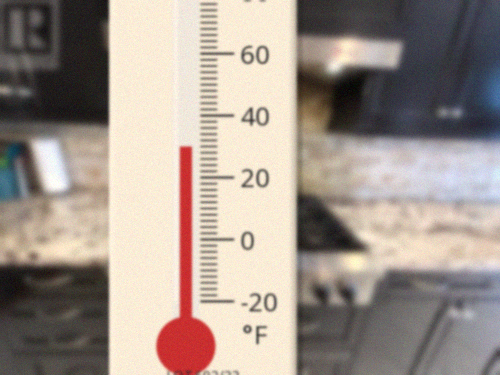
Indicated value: 30 °F
